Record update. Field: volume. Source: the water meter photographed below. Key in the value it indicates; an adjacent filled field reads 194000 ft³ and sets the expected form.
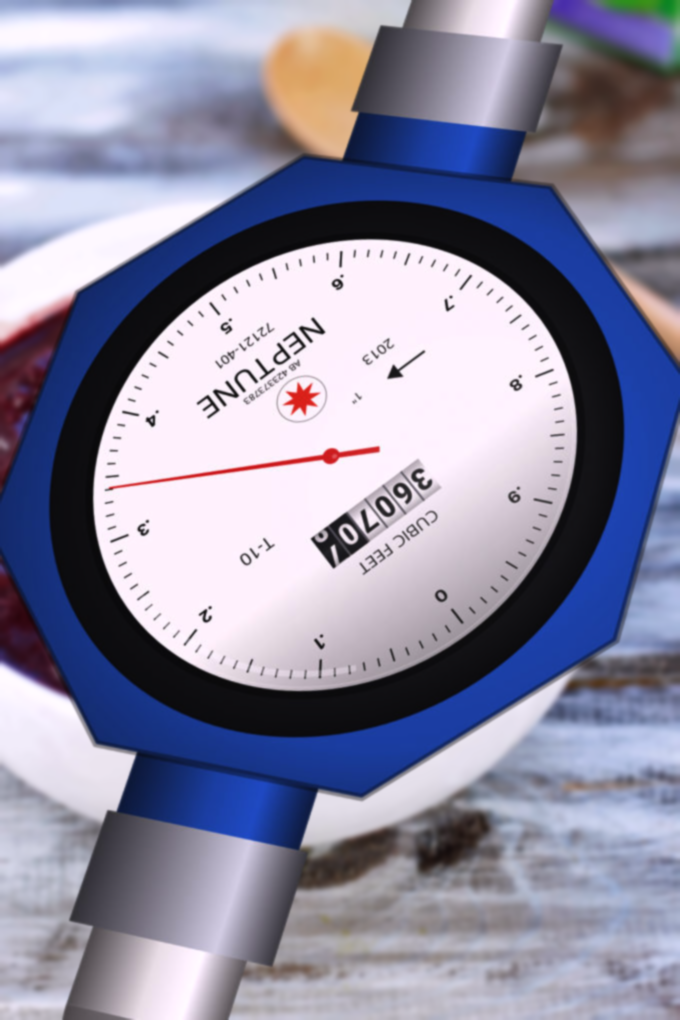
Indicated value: 360707.34 ft³
